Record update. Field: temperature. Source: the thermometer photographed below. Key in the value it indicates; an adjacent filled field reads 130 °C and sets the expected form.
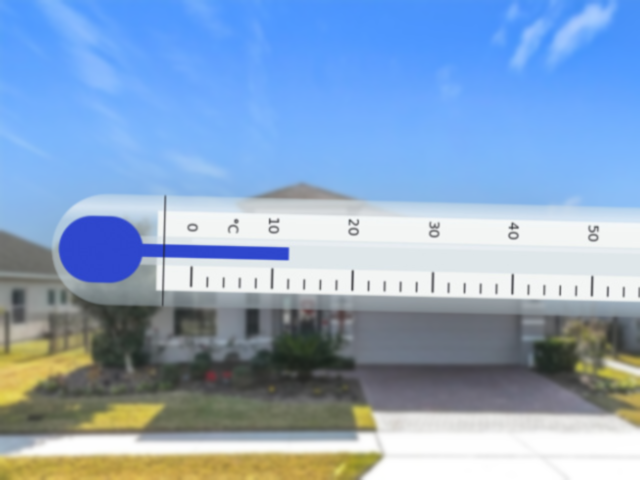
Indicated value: 12 °C
